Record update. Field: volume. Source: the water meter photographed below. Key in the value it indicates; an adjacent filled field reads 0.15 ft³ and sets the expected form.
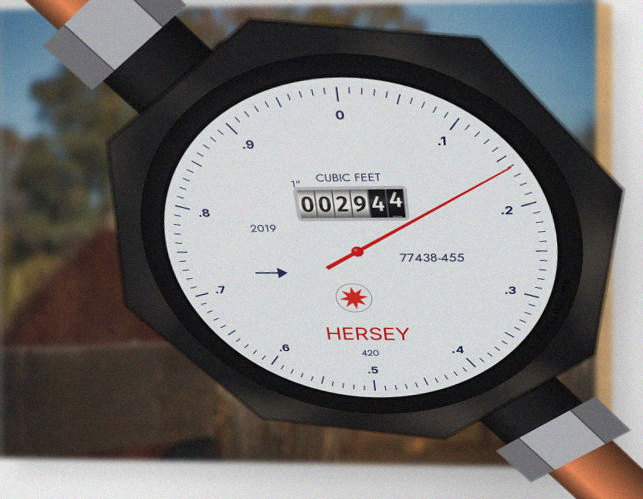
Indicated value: 2944.16 ft³
